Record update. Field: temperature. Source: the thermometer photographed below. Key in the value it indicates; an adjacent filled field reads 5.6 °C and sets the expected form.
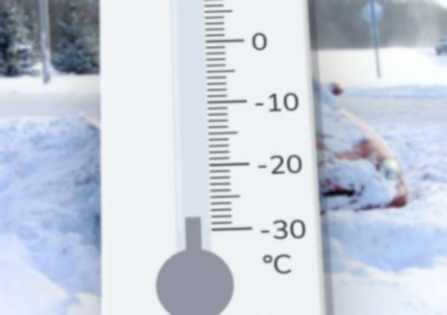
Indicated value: -28 °C
